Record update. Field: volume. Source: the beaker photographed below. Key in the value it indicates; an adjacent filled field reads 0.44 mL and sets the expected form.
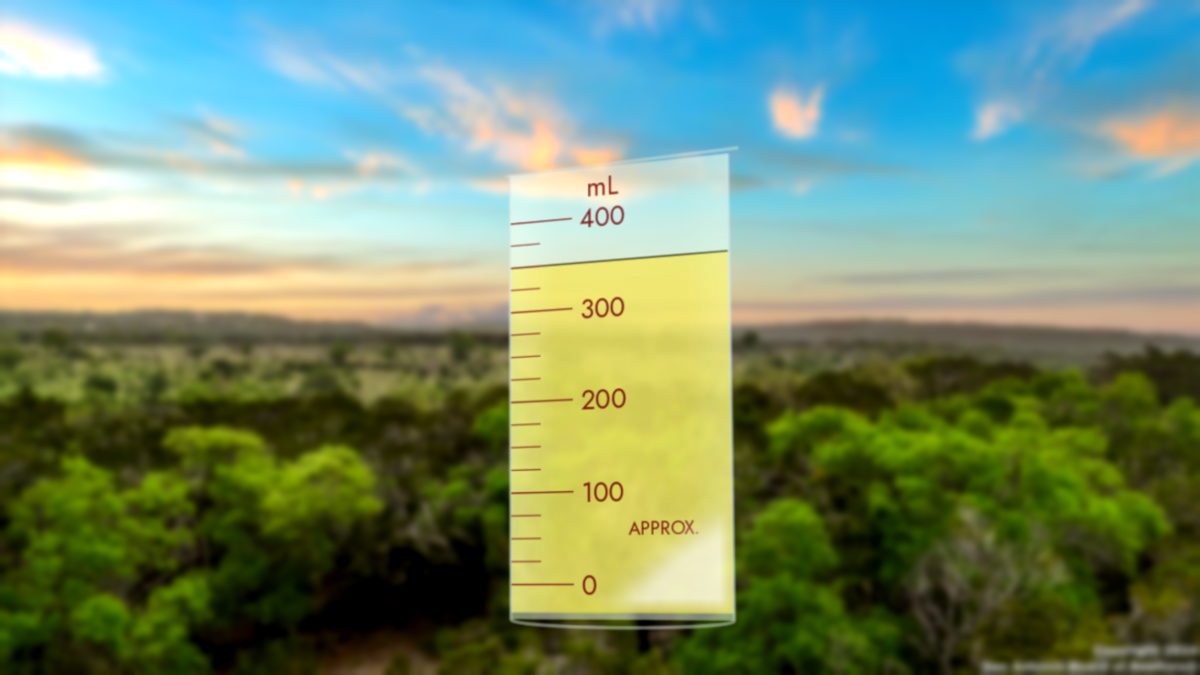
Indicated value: 350 mL
